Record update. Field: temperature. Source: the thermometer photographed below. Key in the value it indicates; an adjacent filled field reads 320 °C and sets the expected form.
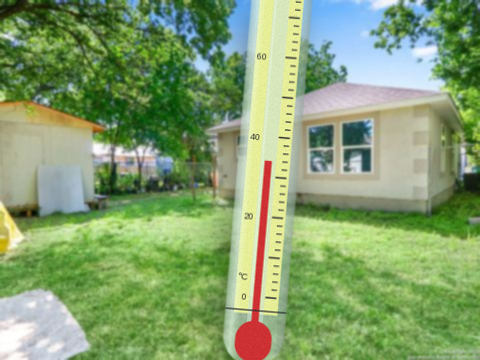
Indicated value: 34 °C
